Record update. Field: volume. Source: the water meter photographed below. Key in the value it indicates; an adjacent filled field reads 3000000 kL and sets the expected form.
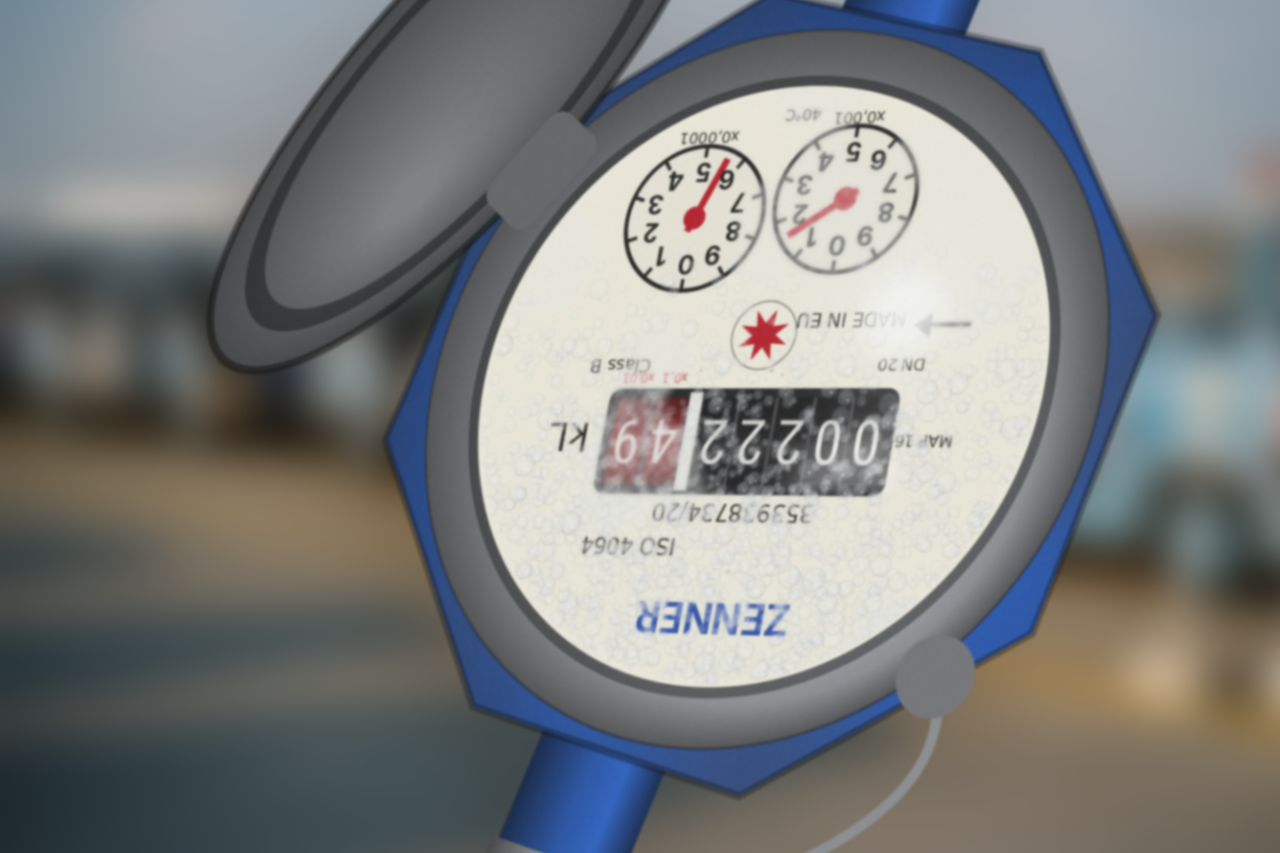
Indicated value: 222.4915 kL
